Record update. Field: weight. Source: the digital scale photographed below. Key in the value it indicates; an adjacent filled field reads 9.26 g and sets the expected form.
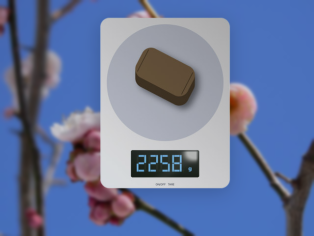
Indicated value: 2258 g
